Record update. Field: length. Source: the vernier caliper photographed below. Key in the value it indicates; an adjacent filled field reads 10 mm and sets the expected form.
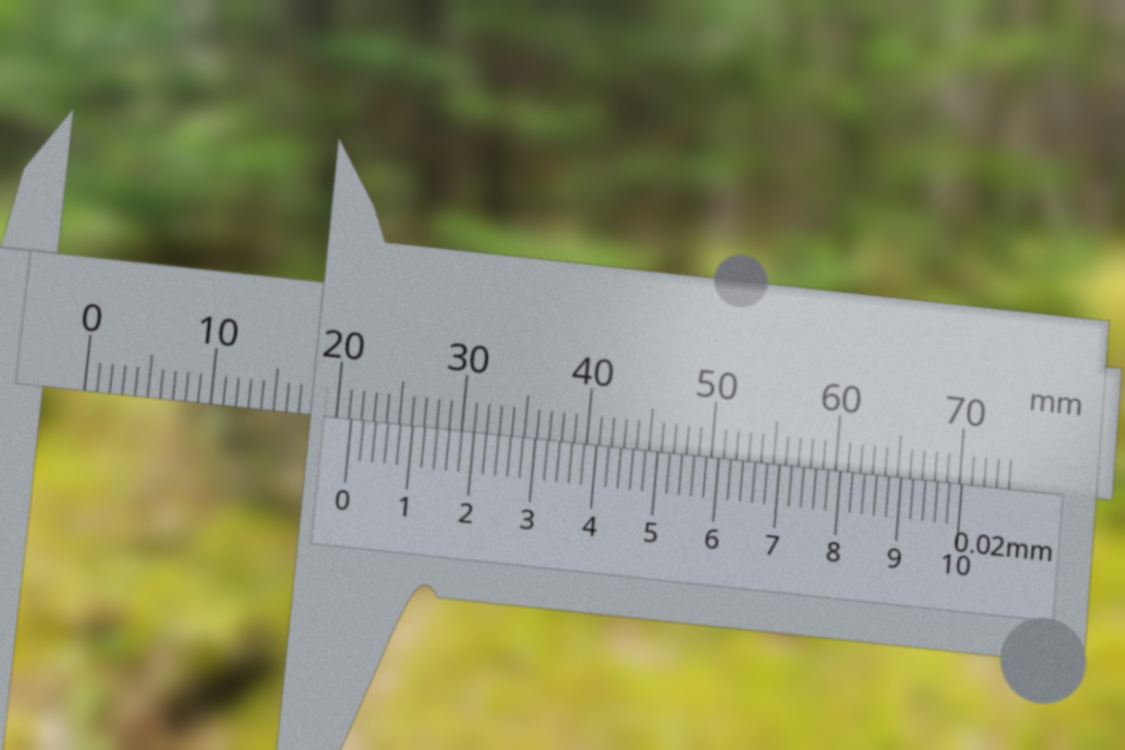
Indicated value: 21.2 mm
